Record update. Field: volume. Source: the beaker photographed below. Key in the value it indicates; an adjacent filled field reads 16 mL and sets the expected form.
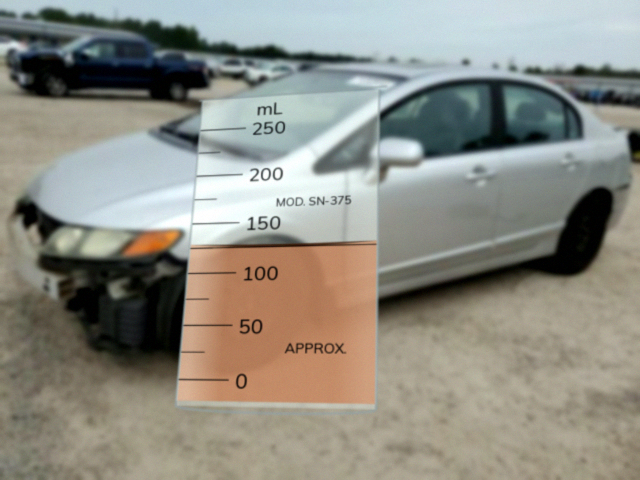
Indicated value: 125 mL
